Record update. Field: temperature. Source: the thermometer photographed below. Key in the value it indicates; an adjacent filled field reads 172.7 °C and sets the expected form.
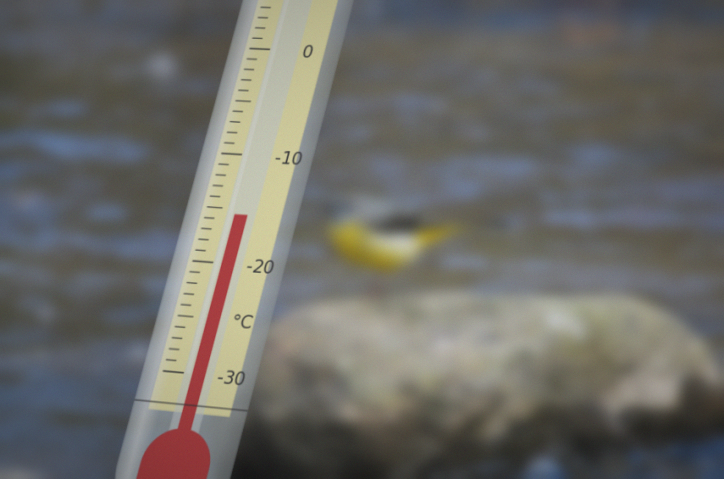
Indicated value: -15.5 °C
